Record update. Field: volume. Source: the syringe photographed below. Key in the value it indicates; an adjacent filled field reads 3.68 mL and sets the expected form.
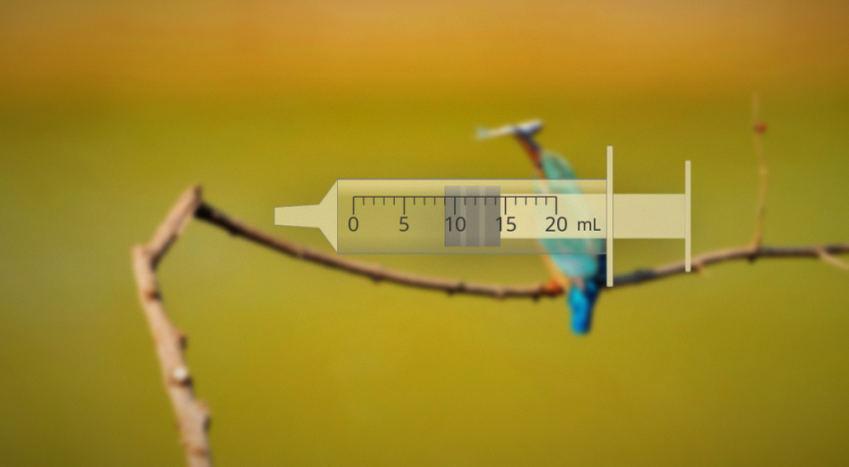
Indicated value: 9 mL
